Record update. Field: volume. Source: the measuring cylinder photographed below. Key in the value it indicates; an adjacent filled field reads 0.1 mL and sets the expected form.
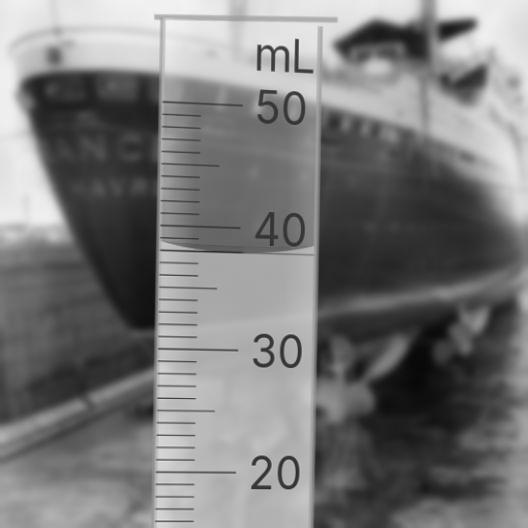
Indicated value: 38 mL
